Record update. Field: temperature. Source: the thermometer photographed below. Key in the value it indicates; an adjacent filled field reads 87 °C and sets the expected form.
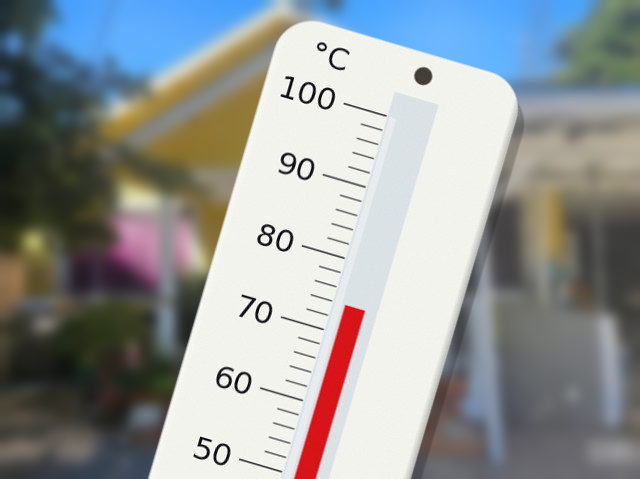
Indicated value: 74 °C
